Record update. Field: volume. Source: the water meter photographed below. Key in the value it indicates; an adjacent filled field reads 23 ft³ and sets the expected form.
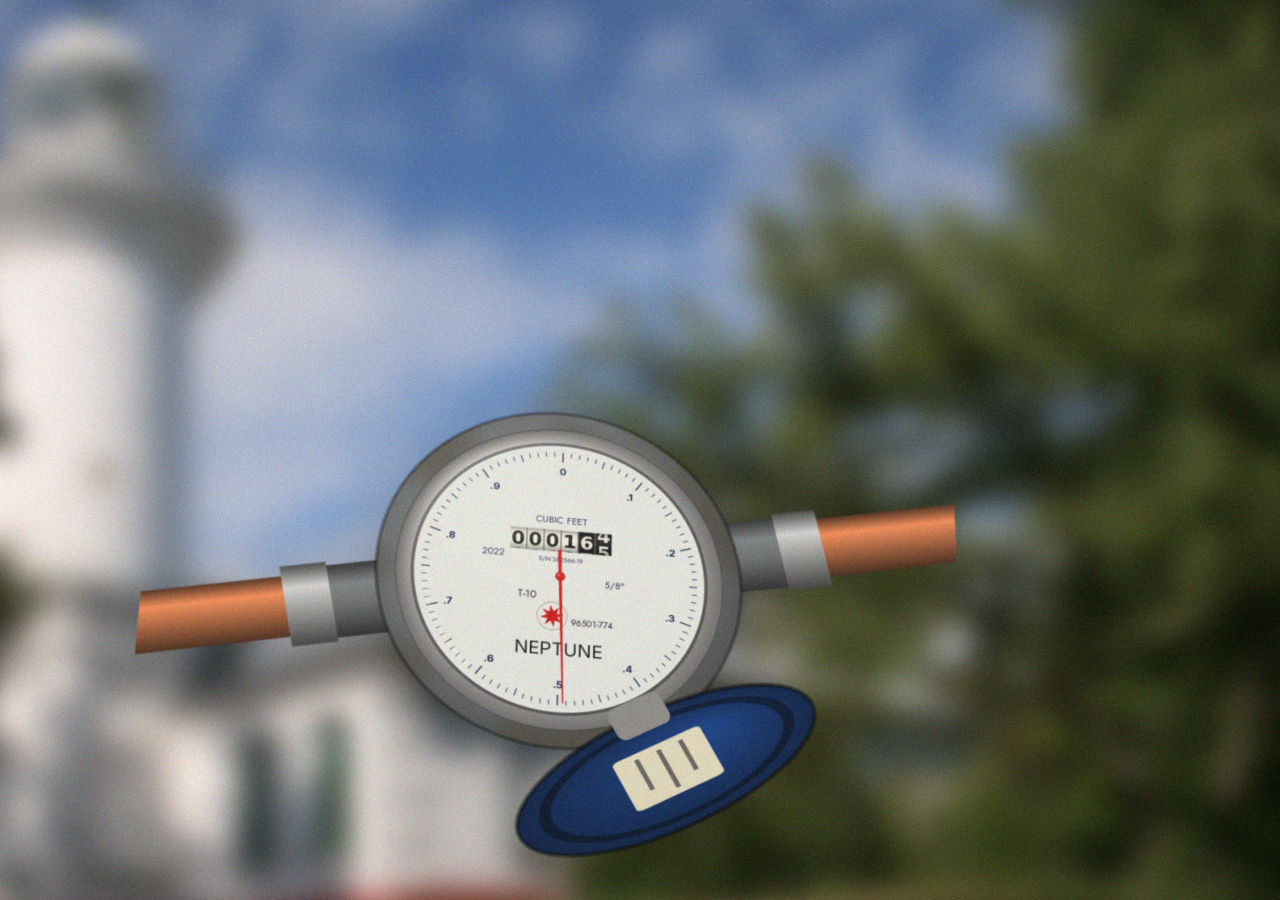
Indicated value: 164.49 ft³
